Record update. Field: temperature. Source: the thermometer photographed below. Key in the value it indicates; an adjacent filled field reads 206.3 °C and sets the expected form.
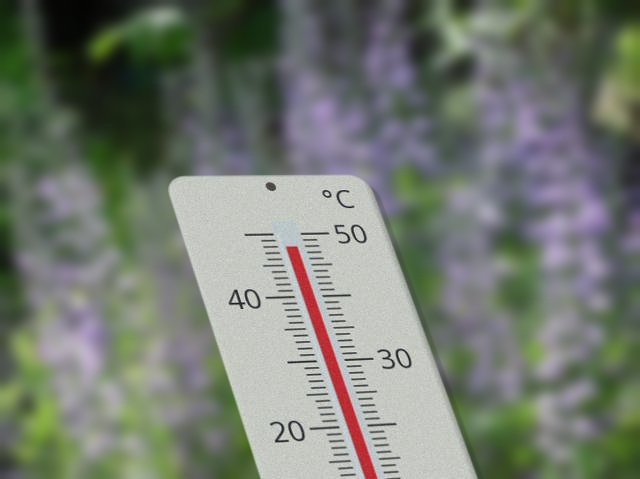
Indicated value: 48 °C
